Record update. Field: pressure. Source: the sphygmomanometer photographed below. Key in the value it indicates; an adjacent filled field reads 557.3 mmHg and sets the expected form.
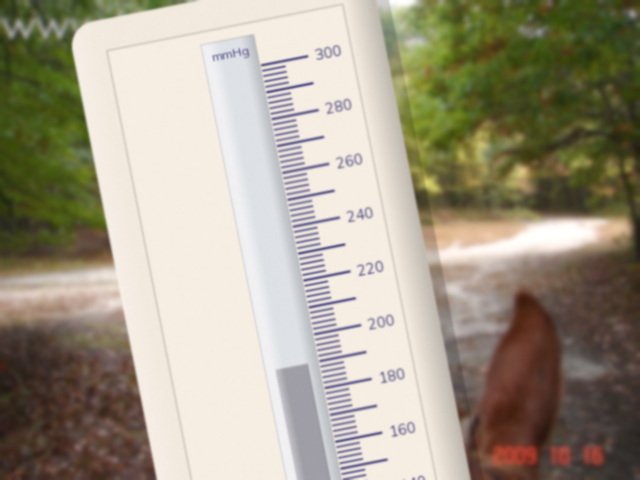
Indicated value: 190 mmHg
